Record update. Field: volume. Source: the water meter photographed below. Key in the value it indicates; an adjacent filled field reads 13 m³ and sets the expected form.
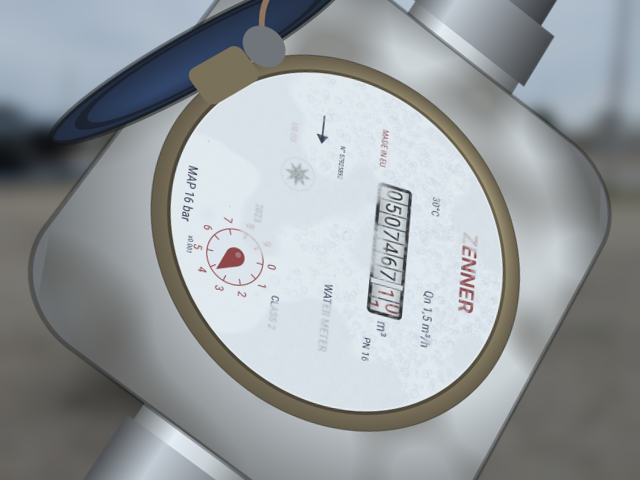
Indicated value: 507467.103 m³
